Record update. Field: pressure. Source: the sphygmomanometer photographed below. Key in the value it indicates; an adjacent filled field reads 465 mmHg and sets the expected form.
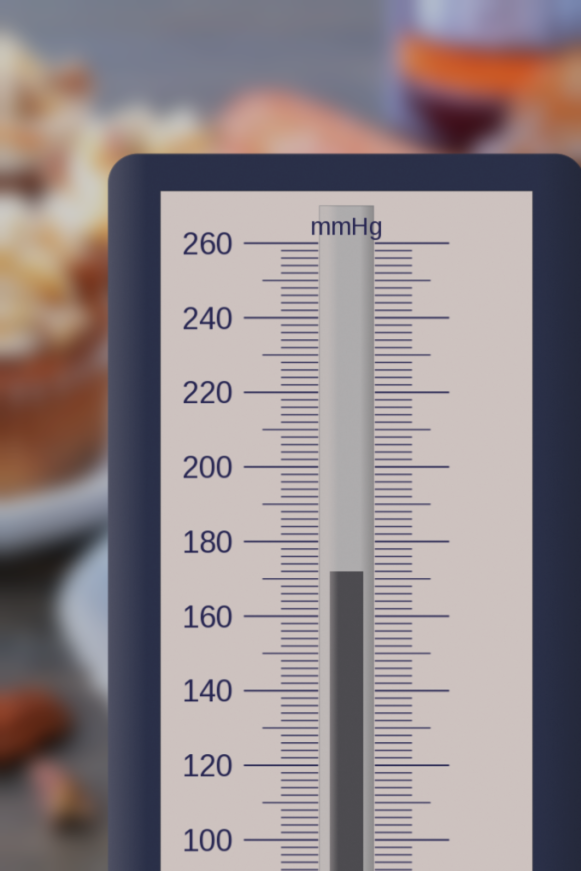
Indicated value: 172 mmHg
